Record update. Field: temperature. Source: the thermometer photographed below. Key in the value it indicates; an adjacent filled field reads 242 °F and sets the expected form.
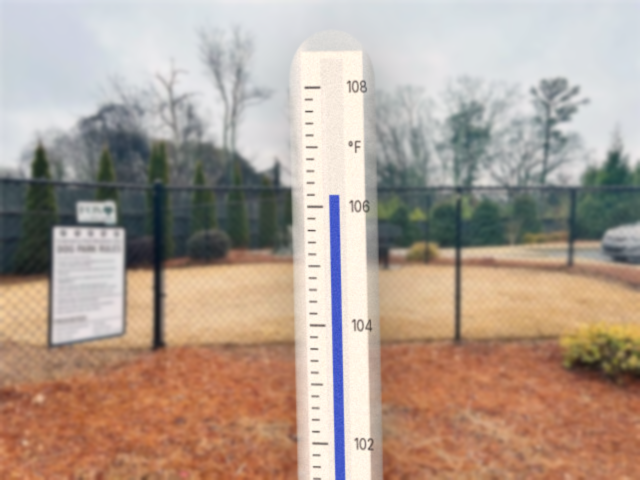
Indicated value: 106.2 °F
